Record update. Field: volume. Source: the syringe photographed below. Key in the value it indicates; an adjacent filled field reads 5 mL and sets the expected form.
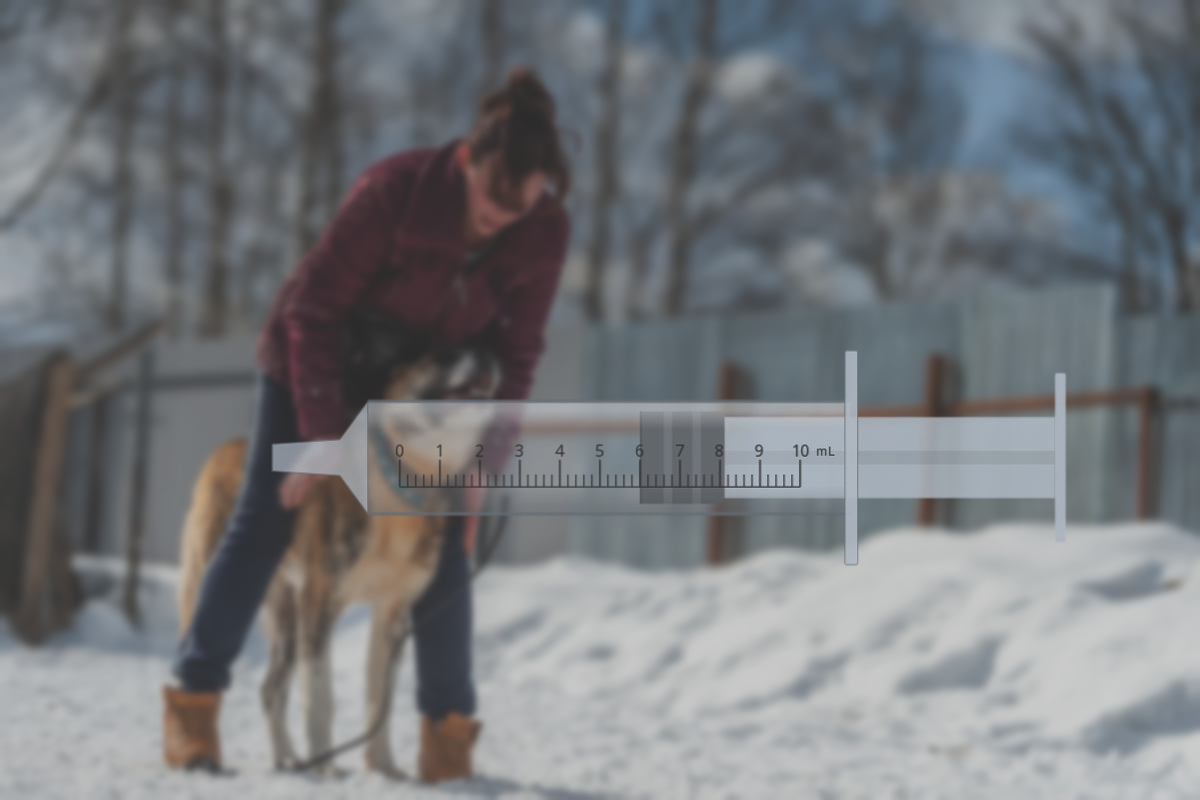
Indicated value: 6 mL
